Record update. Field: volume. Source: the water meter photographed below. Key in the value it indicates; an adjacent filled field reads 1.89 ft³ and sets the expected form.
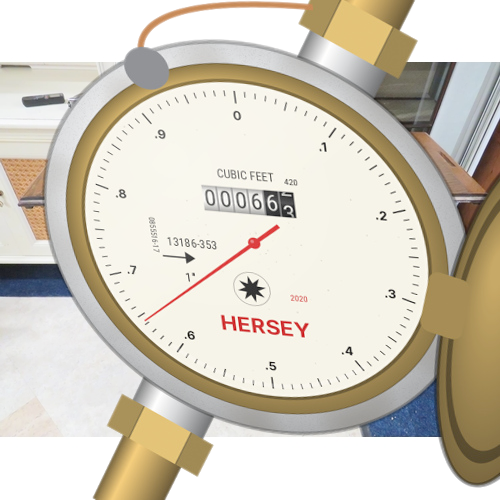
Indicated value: 662.64 ft³
